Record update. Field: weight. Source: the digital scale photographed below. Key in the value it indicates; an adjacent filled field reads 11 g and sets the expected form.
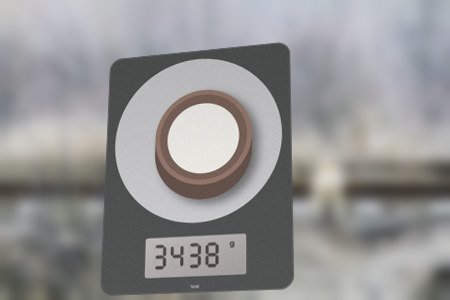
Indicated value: 3438 g
